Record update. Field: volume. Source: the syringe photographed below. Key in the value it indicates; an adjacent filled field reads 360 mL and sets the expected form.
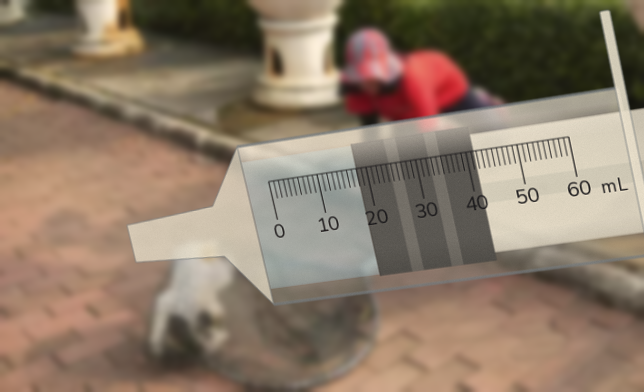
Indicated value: 18 mL
